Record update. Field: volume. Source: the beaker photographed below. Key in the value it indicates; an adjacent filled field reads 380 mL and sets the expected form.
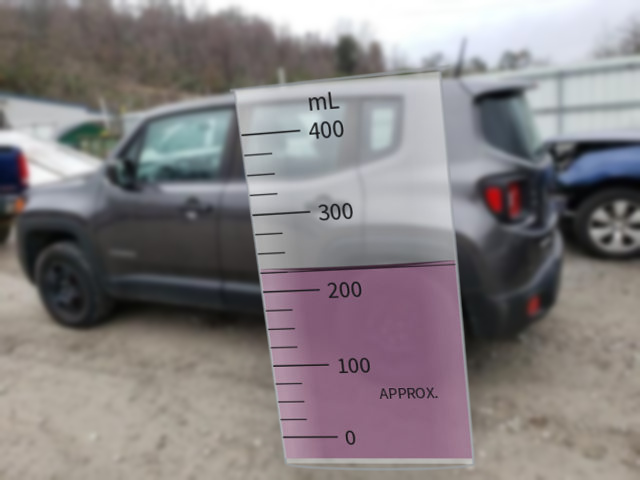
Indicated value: 225 mL
